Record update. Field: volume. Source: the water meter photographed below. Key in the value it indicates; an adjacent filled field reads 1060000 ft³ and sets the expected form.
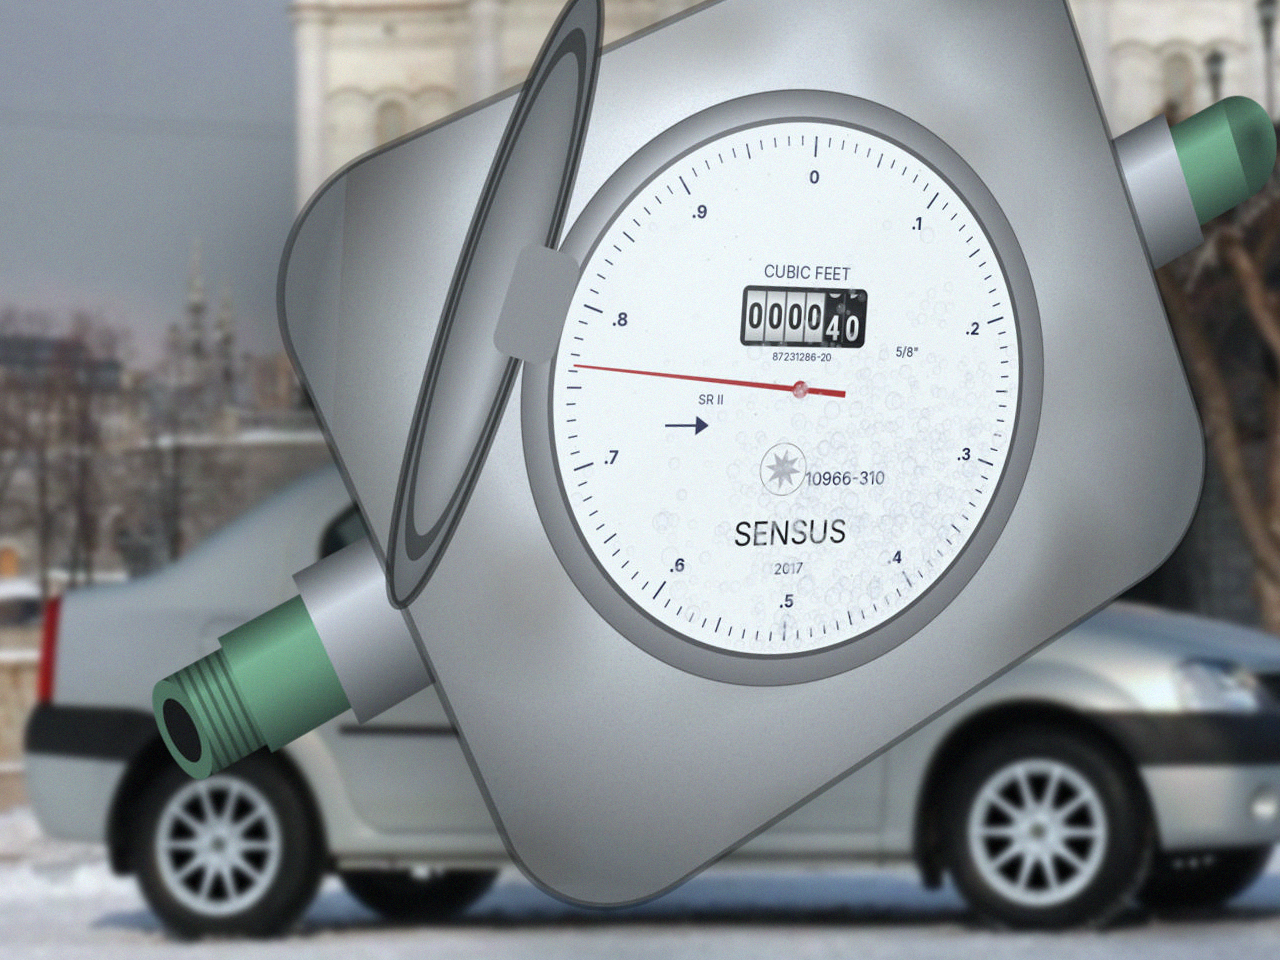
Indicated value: 39.76 ft³
